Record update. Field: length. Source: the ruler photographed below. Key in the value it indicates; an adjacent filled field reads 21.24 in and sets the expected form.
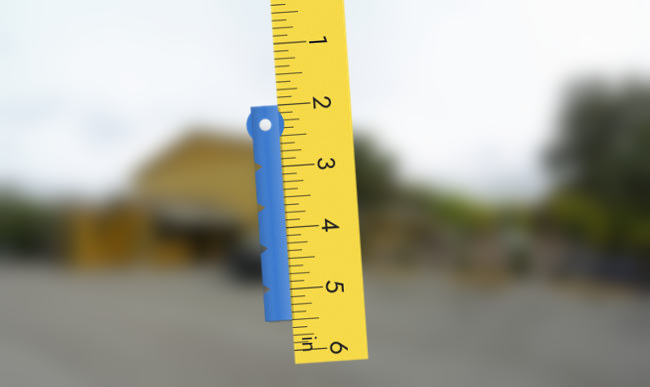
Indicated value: 3.5 in
